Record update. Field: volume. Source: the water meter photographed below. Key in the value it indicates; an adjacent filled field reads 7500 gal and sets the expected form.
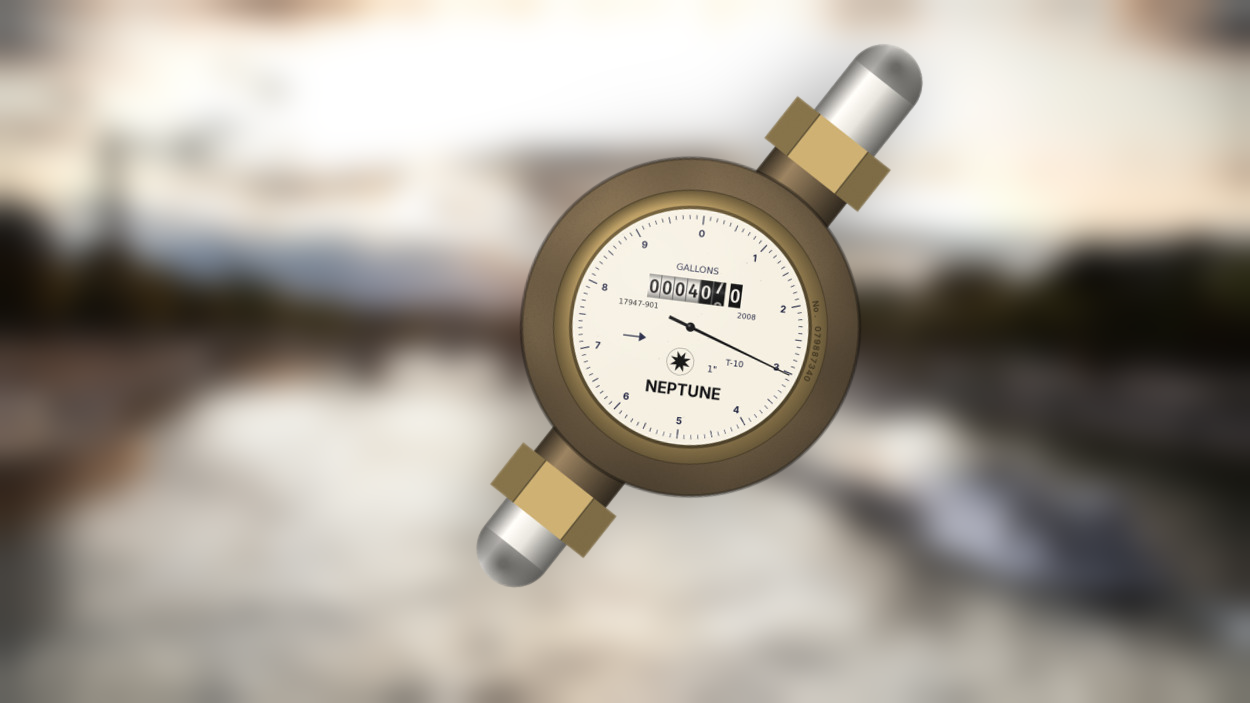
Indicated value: 4073.0 gal
